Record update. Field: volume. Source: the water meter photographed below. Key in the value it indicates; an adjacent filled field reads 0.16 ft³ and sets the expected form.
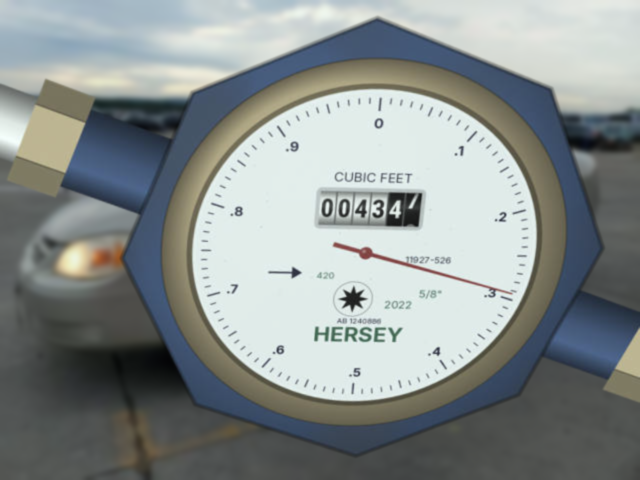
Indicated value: 4347.29 ft³
